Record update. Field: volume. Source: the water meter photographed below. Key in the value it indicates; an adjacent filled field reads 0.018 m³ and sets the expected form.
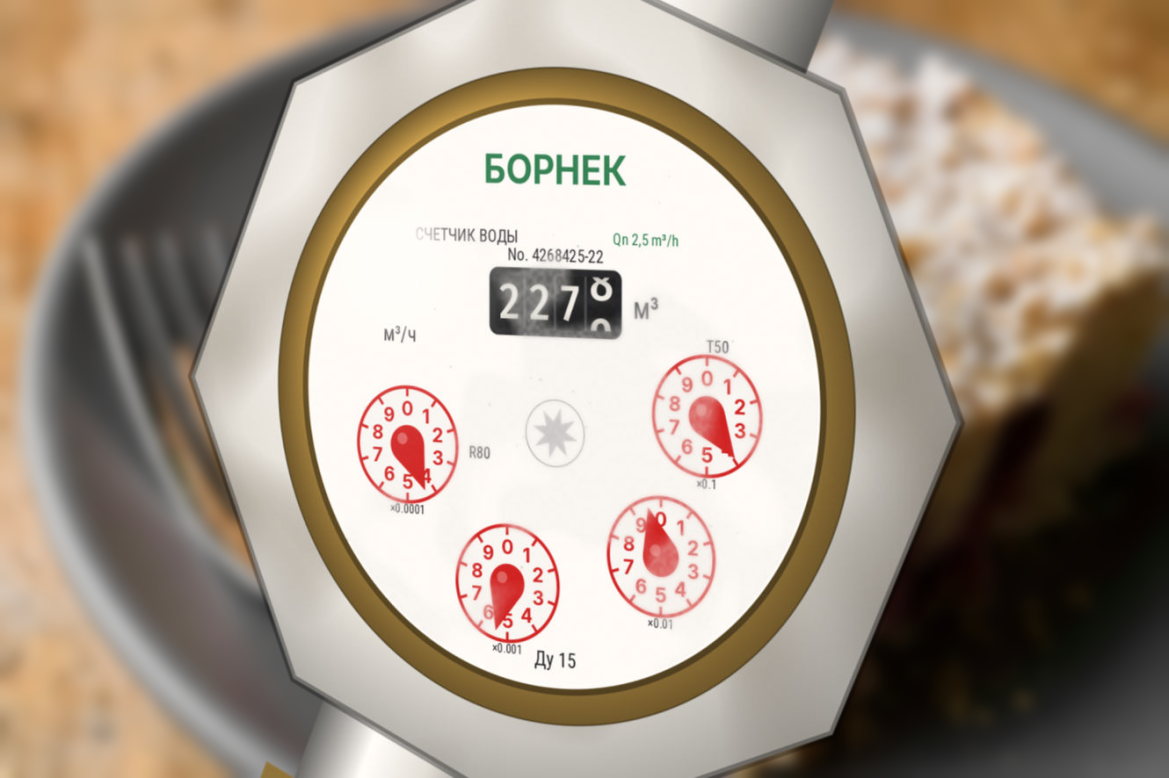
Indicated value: 2278.3954 m³
